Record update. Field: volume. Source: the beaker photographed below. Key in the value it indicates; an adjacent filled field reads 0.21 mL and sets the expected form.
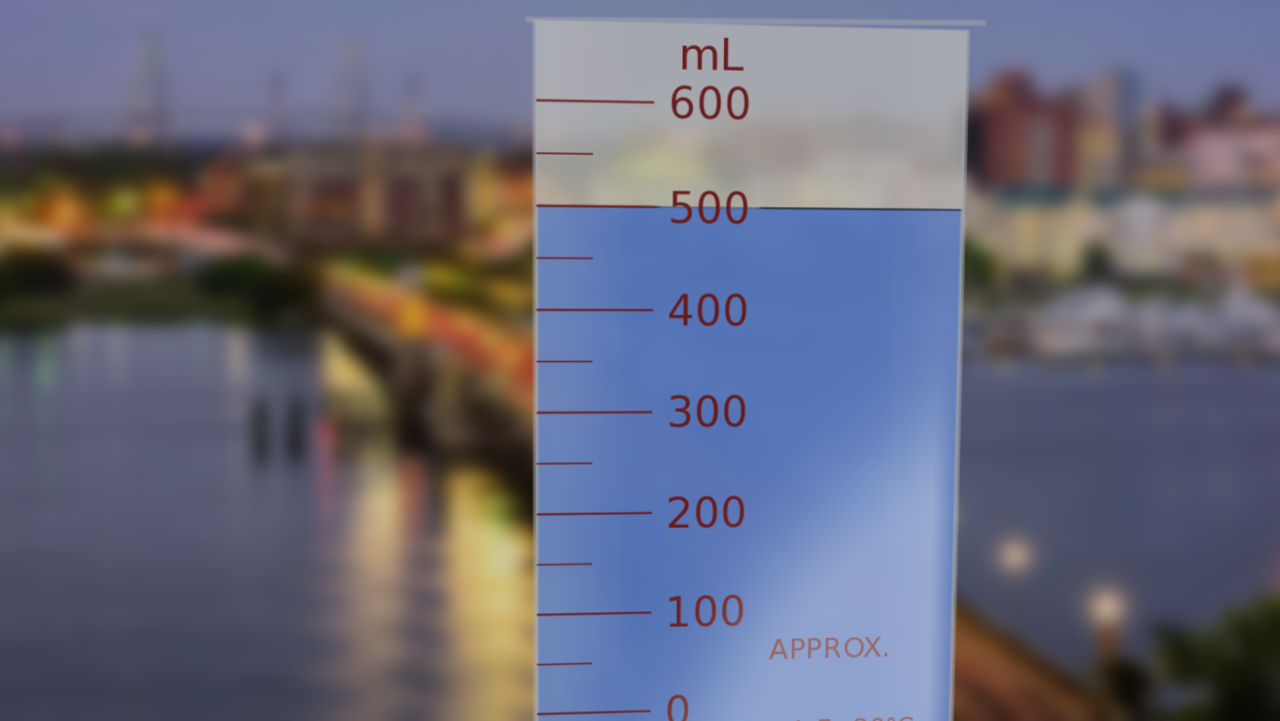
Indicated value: 500 mL
